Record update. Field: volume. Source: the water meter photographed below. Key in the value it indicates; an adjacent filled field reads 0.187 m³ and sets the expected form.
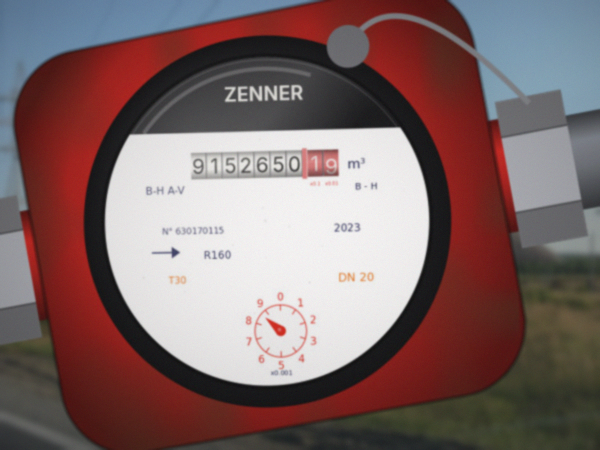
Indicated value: 9152650.188 m³
